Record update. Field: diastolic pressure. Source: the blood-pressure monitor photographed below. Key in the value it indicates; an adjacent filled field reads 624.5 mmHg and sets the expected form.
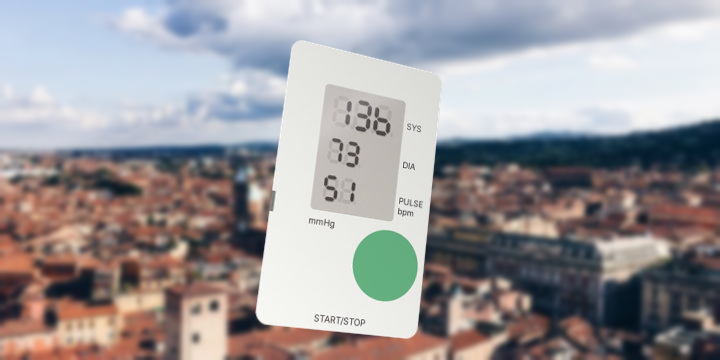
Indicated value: 73 mmHg
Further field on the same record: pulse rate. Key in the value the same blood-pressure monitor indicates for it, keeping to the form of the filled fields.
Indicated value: 51 bpm
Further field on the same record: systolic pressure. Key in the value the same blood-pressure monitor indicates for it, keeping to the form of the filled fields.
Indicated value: 136 mmHg
